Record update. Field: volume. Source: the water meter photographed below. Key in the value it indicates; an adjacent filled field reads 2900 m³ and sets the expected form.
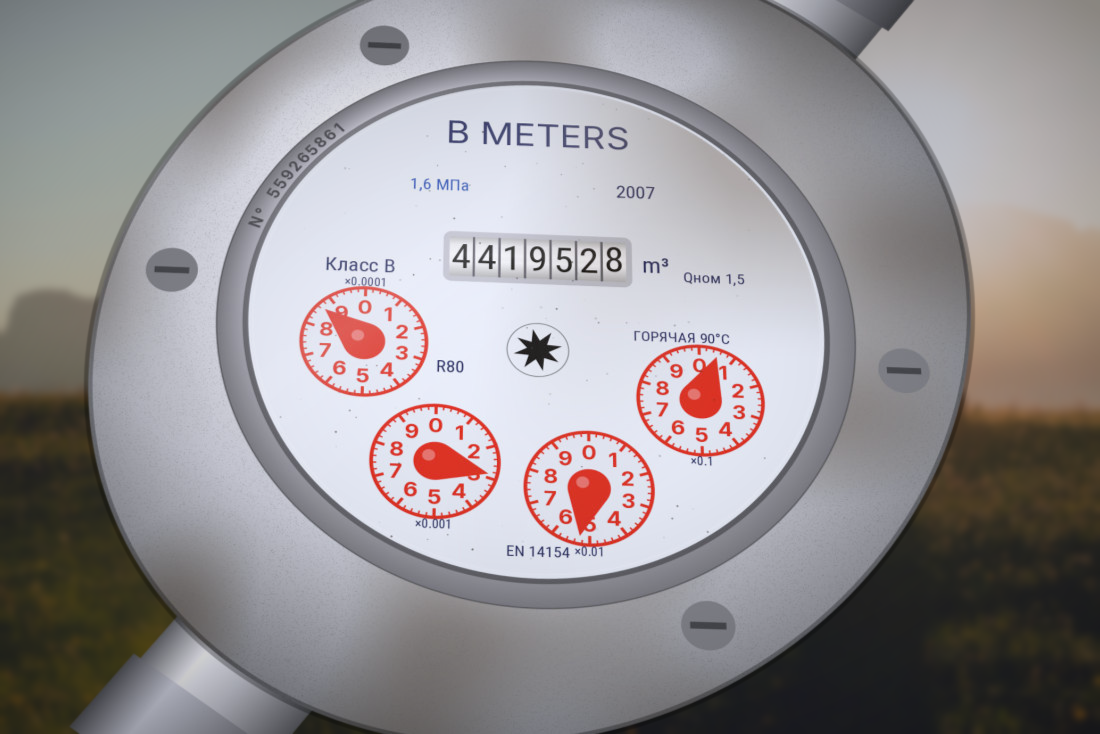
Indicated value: 4419528.0528 m³
